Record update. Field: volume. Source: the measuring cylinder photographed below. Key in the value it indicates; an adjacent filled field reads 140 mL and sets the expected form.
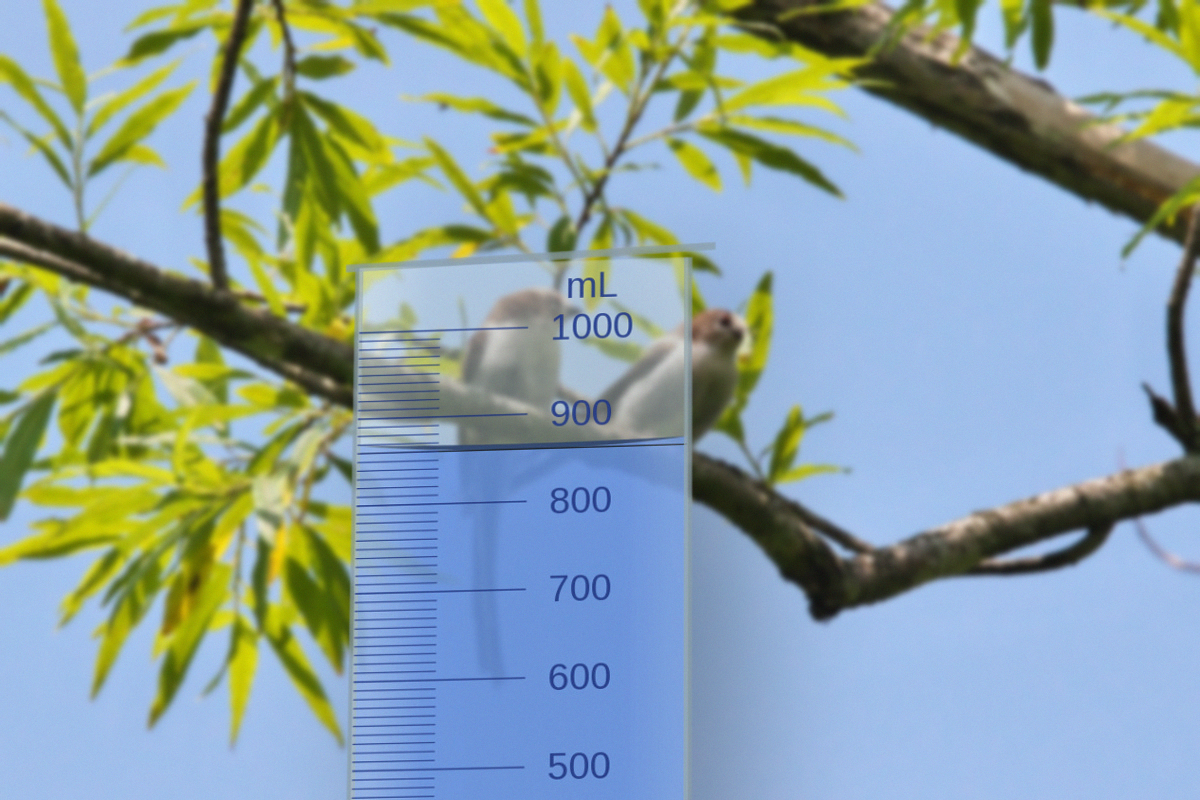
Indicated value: 860 mL
